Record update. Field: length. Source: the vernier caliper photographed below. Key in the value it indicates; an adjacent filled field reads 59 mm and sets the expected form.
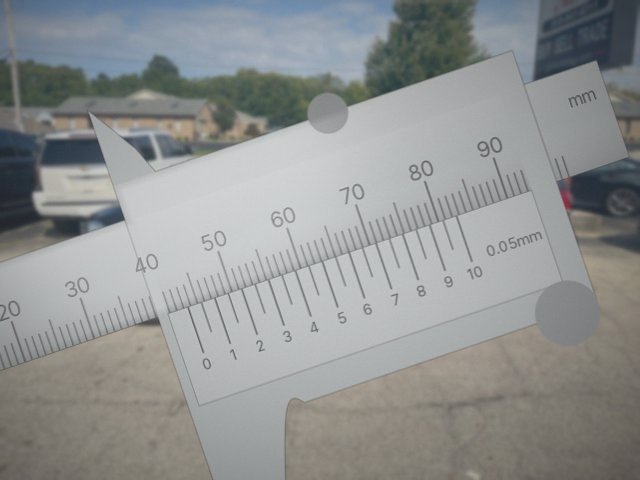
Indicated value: 43.6 mm
